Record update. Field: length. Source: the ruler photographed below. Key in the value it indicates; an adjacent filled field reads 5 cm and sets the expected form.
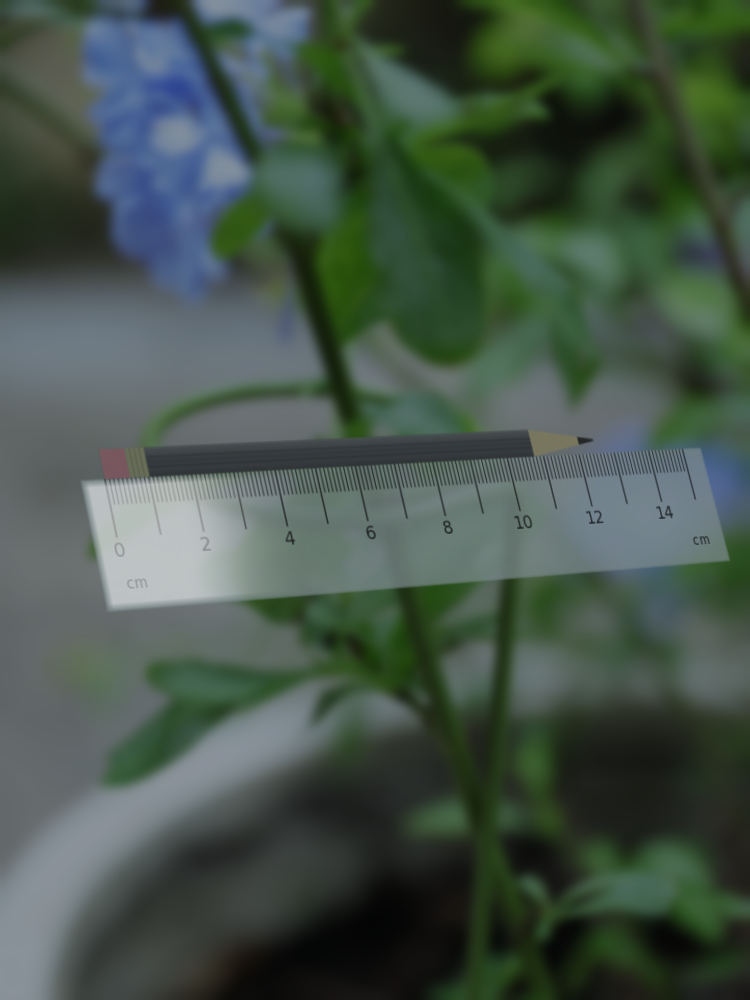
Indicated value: 12.5 cm
